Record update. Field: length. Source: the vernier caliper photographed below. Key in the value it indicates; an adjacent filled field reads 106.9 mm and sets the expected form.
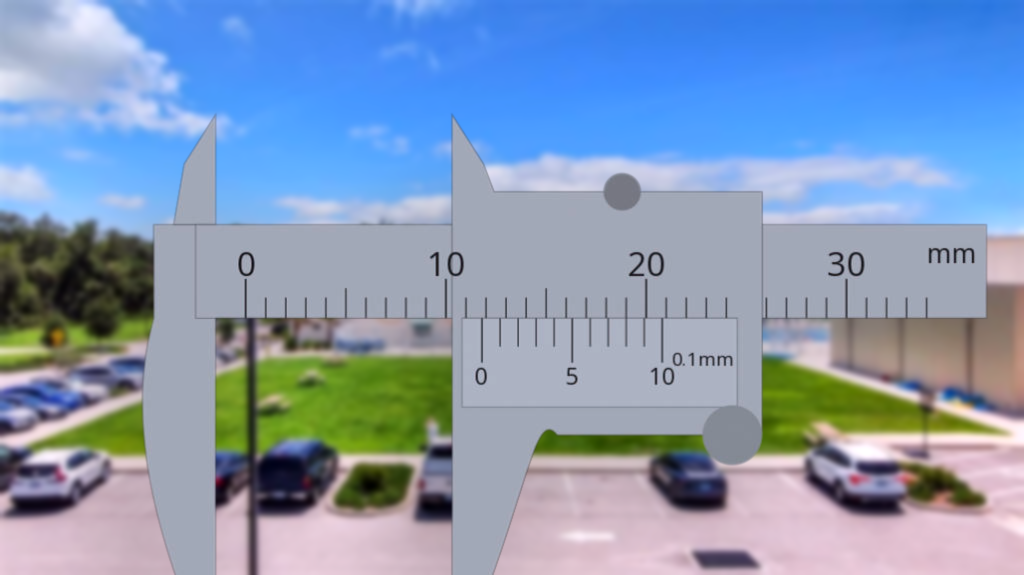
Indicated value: 11.8 mm
